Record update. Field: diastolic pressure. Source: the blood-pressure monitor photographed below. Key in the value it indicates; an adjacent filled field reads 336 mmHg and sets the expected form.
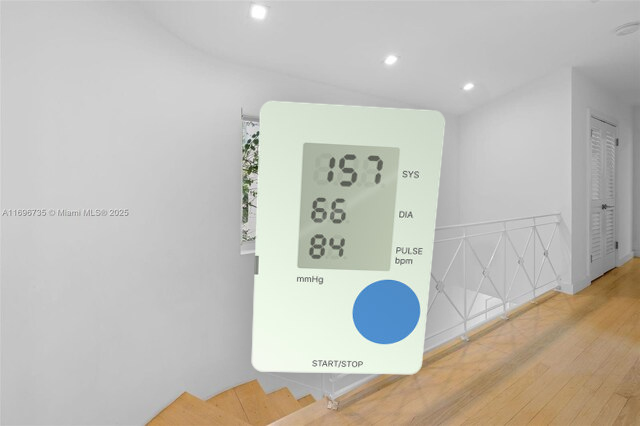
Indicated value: 66 mmHg
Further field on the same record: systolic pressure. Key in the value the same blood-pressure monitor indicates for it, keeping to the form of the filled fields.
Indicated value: 157 mmHg
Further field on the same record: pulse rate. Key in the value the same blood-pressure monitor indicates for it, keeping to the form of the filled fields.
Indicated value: 84 bpm
